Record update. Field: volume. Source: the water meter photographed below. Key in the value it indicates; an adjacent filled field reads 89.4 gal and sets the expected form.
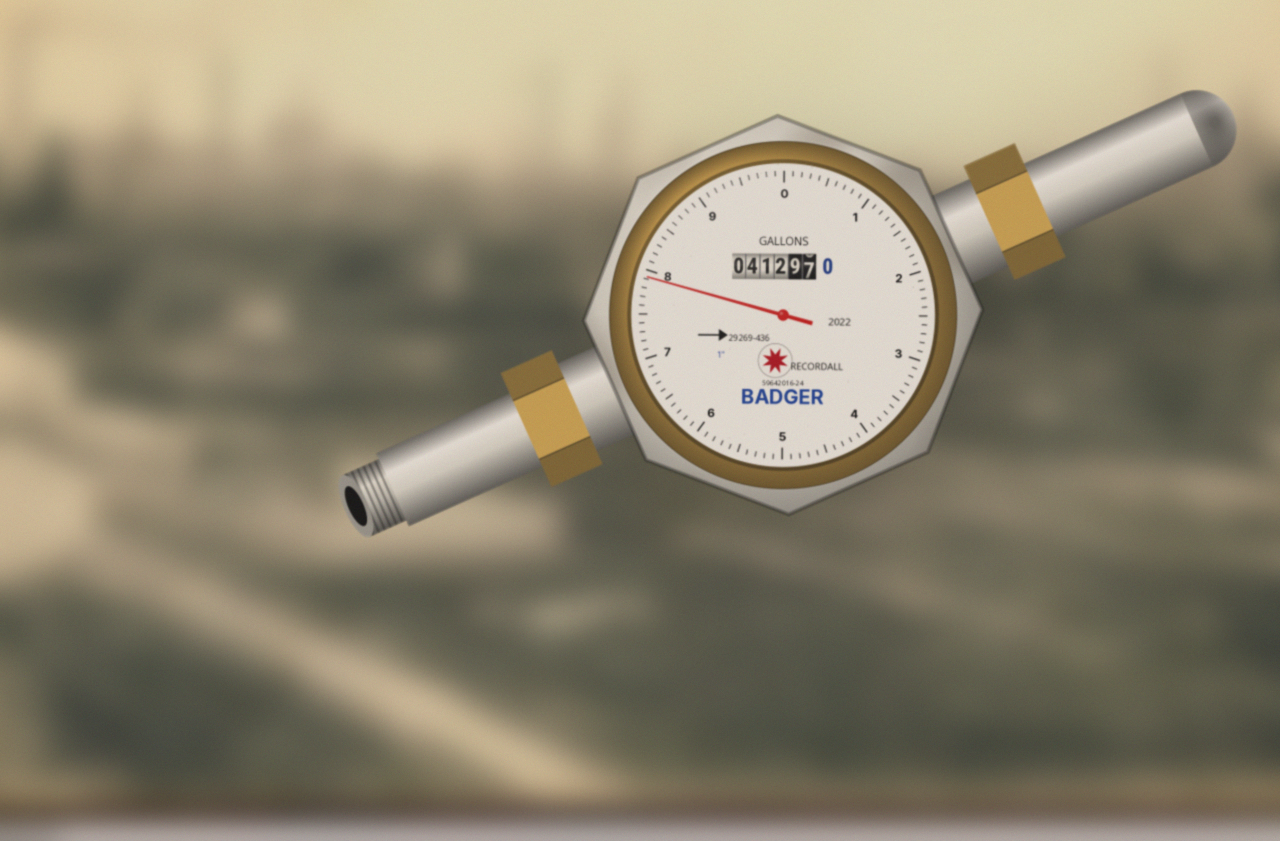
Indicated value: 412967.9 gal
